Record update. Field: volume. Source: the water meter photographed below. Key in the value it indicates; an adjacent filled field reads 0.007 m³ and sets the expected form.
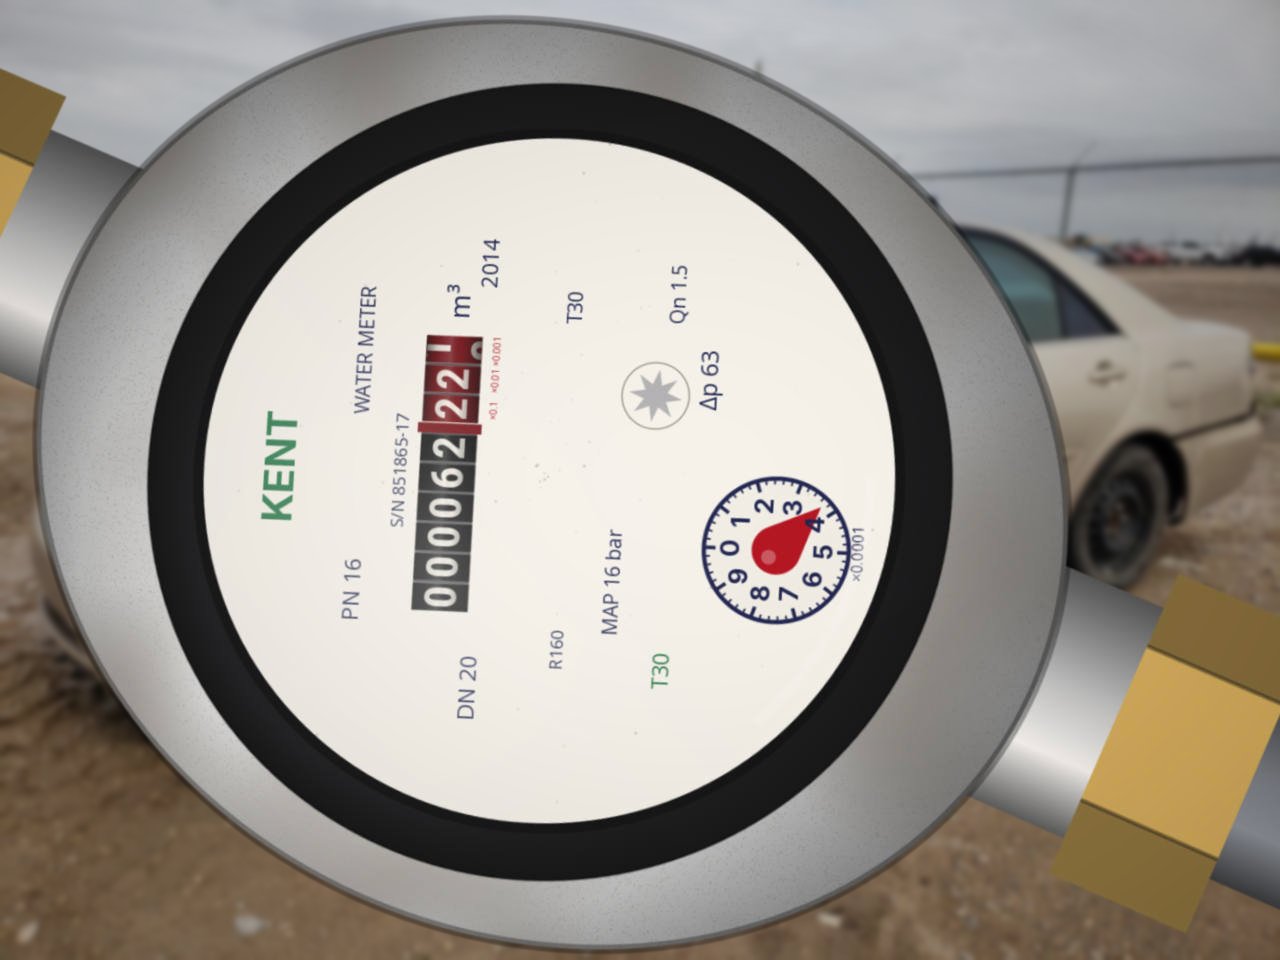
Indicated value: 62.2213 m³
